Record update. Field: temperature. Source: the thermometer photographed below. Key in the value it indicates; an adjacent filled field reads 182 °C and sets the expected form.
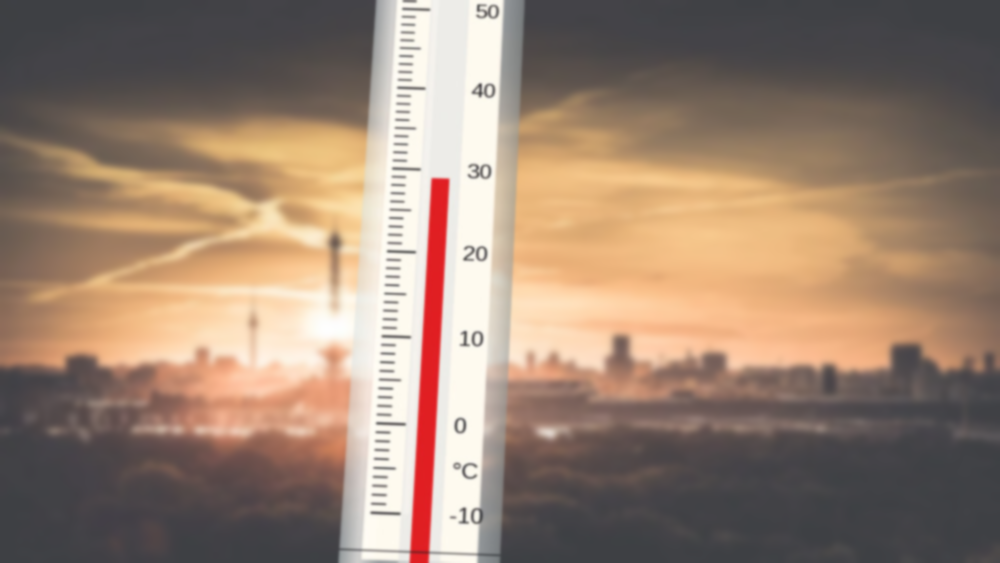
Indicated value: 29 °C
